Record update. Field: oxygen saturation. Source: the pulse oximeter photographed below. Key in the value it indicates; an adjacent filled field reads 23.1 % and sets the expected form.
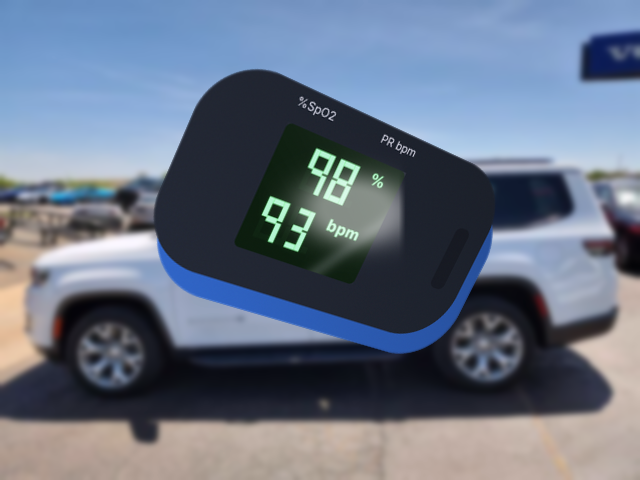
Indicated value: 98 %
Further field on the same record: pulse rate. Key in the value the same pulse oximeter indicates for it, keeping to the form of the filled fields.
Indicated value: 93 bpm
